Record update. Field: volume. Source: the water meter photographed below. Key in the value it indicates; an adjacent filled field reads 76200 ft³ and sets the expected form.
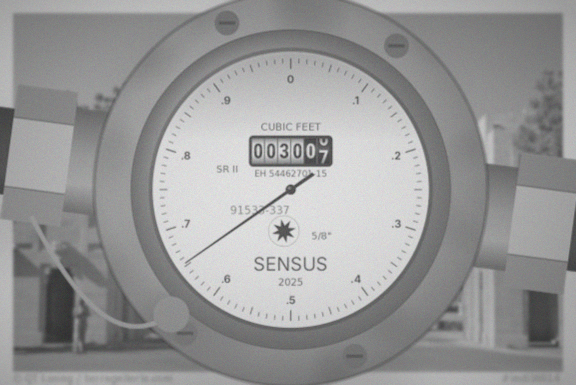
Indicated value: 3006.65 ft³
